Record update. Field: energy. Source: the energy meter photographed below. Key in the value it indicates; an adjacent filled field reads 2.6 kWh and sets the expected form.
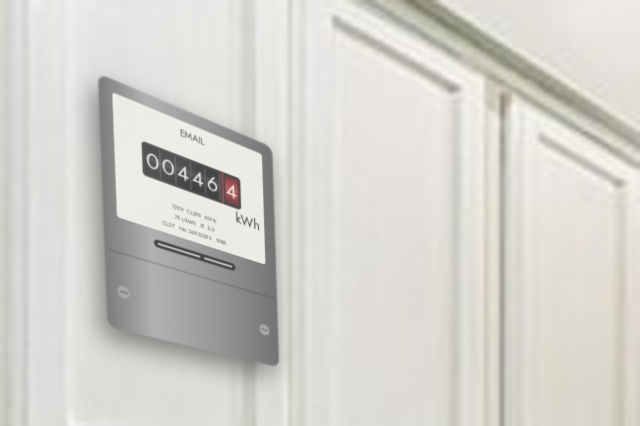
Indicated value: 446.4 kWh
